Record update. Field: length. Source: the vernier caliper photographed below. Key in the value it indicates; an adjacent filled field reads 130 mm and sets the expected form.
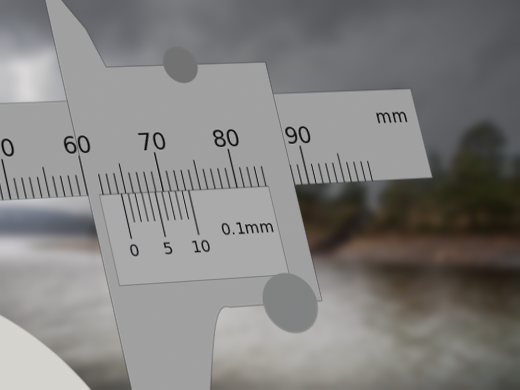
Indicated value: 64.4 mm
